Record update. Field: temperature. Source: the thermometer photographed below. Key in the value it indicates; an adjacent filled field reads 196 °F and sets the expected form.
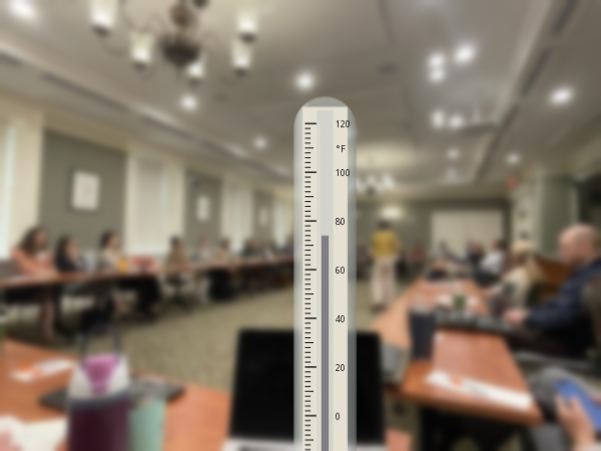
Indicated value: 74 °F
